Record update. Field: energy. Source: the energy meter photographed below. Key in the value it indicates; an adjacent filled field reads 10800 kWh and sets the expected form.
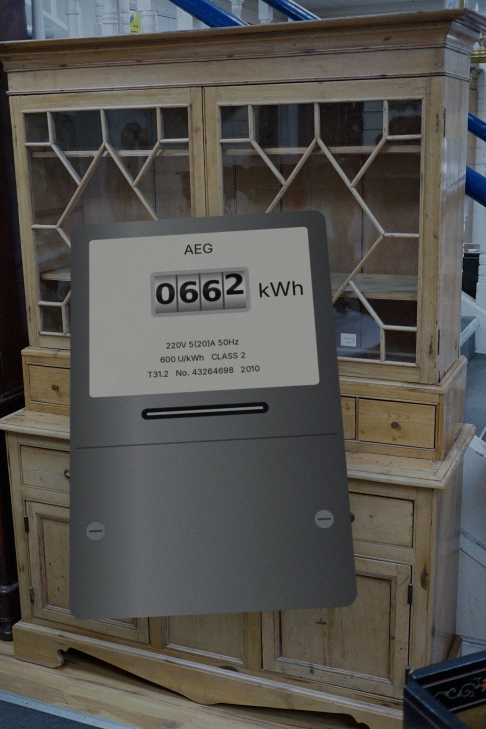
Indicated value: 662 kWh
